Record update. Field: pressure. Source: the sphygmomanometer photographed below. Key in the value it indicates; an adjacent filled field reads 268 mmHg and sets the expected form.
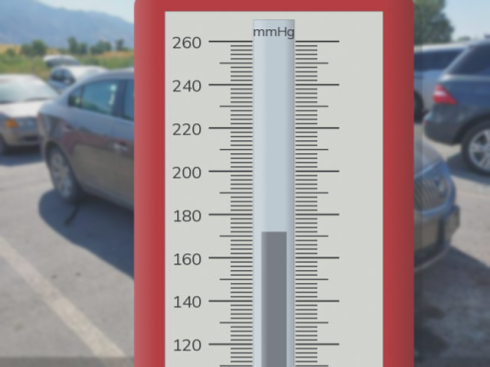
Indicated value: 172 mmHg
